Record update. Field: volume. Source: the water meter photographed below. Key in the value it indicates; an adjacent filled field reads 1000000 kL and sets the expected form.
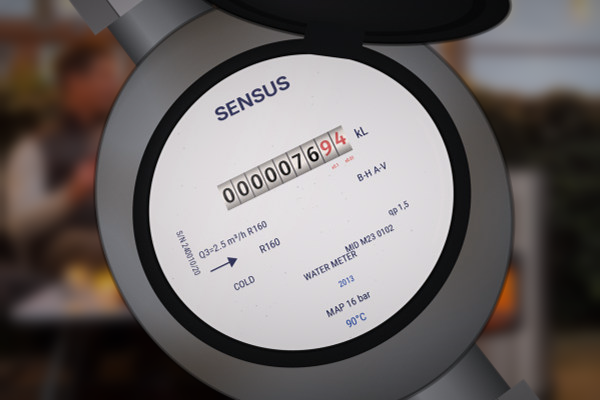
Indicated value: 76.94 kL
